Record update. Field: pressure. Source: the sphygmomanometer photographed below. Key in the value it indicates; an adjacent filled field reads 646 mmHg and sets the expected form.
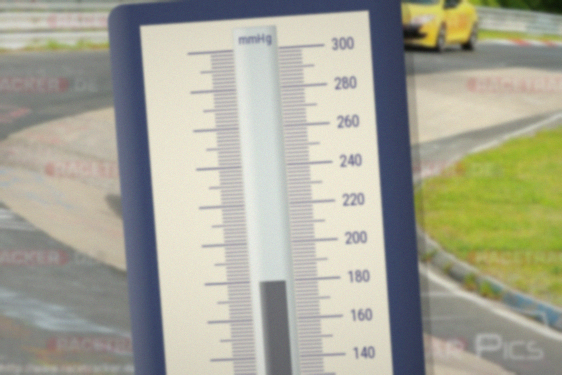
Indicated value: 180 mmHg
